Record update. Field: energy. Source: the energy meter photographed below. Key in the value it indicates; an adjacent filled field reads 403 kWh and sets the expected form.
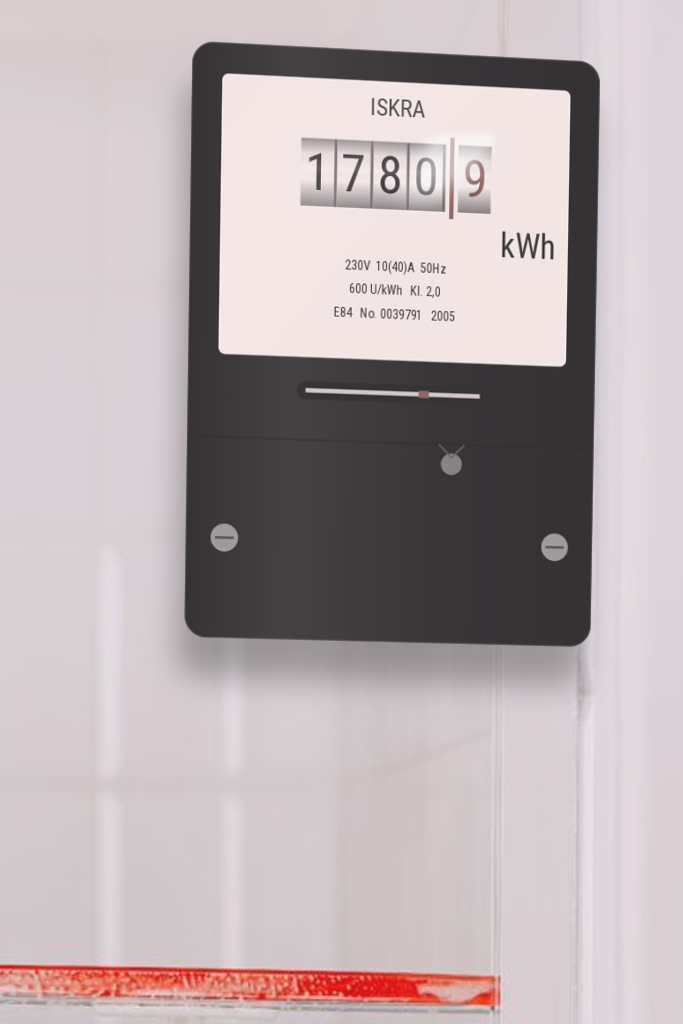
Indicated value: 1780.9 kWh
